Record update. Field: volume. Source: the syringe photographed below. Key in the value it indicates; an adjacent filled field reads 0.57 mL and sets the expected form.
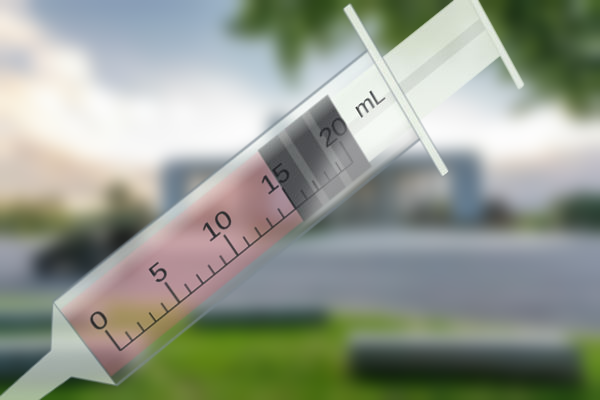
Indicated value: 15 mL
